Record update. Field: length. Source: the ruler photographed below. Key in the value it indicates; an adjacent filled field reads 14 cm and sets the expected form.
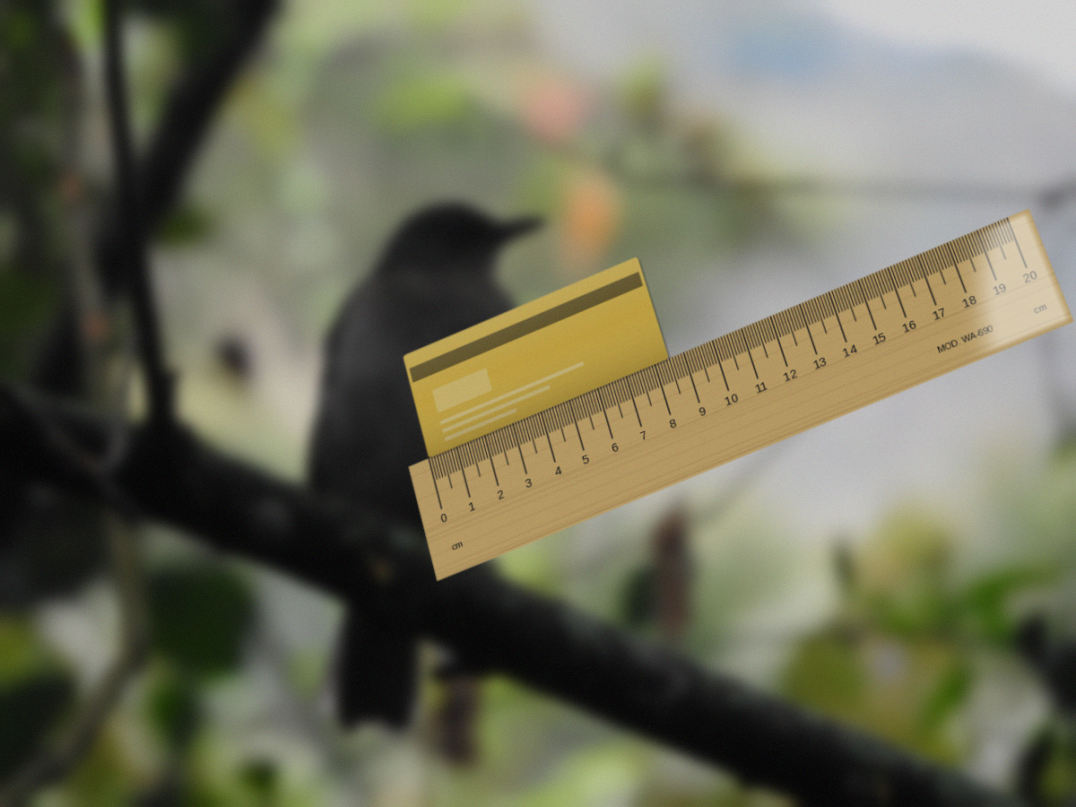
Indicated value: 8.5 cm
